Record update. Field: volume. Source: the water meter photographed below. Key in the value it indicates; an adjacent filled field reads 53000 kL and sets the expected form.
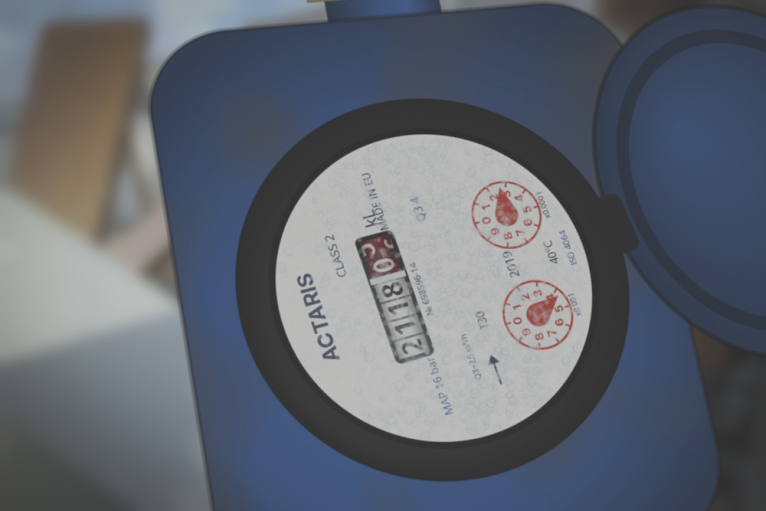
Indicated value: 2118.0542 kL
